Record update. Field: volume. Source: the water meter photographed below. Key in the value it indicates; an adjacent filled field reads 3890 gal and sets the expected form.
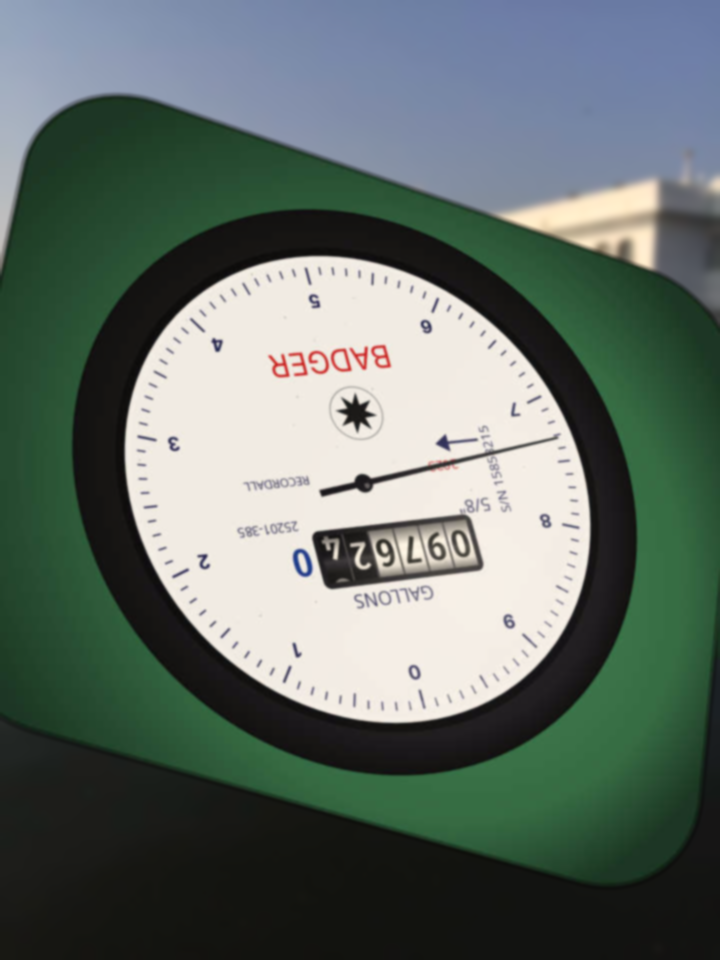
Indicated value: 976237.3 gal
